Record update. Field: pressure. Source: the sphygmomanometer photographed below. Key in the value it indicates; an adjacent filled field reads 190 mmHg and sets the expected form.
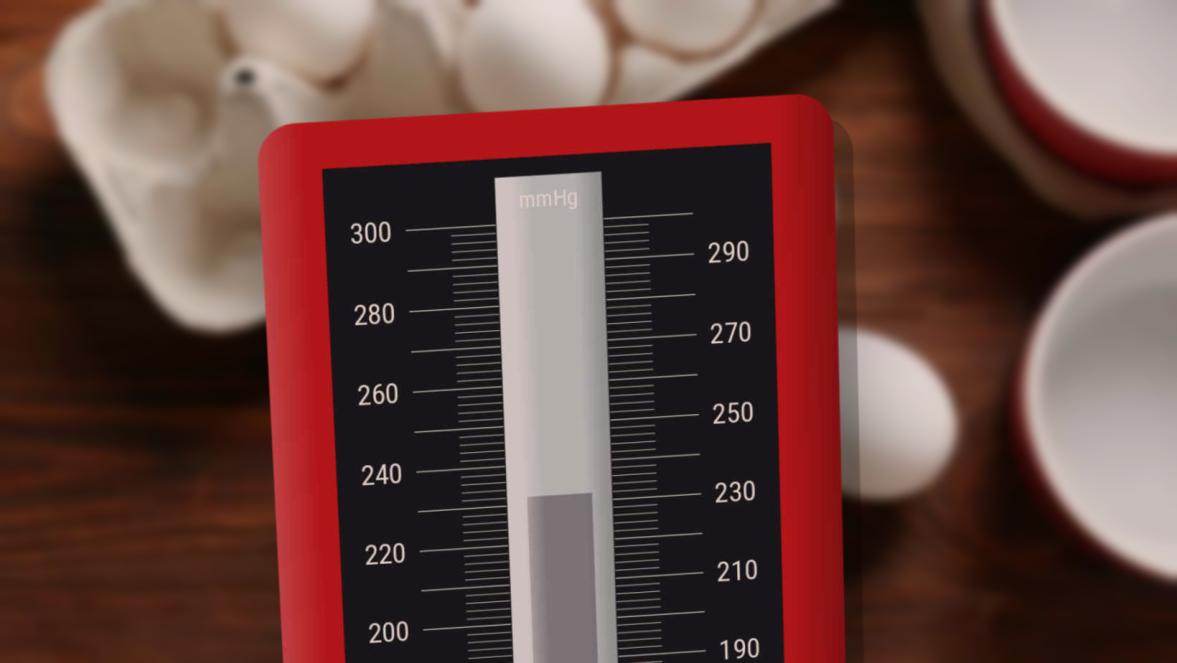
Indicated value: 232 mmHg
